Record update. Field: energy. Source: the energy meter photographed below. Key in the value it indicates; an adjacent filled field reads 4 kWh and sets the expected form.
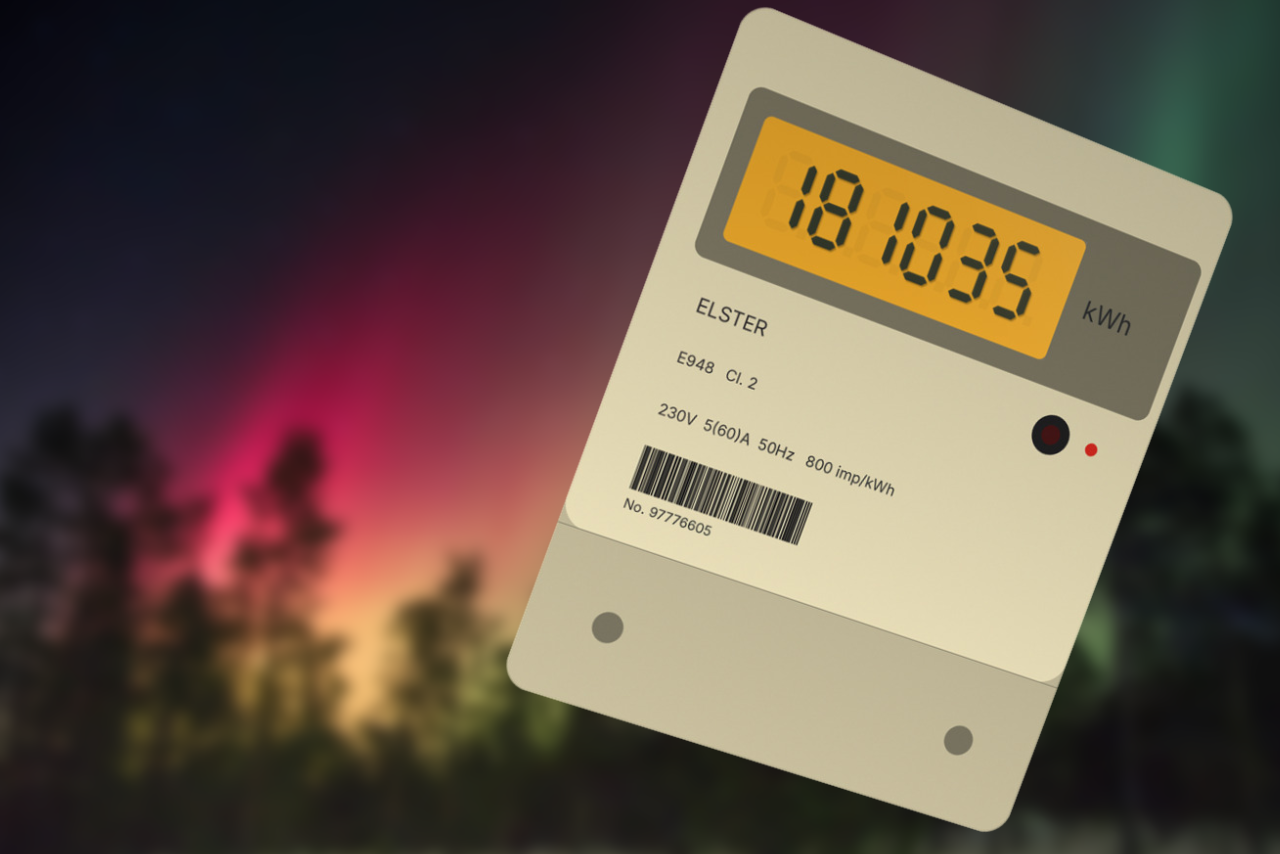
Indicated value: 181035 kWh
